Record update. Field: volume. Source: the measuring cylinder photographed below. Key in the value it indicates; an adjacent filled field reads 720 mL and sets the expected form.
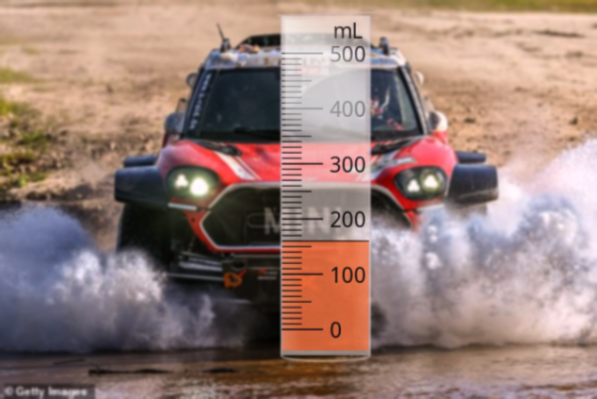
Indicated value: 160 mL
